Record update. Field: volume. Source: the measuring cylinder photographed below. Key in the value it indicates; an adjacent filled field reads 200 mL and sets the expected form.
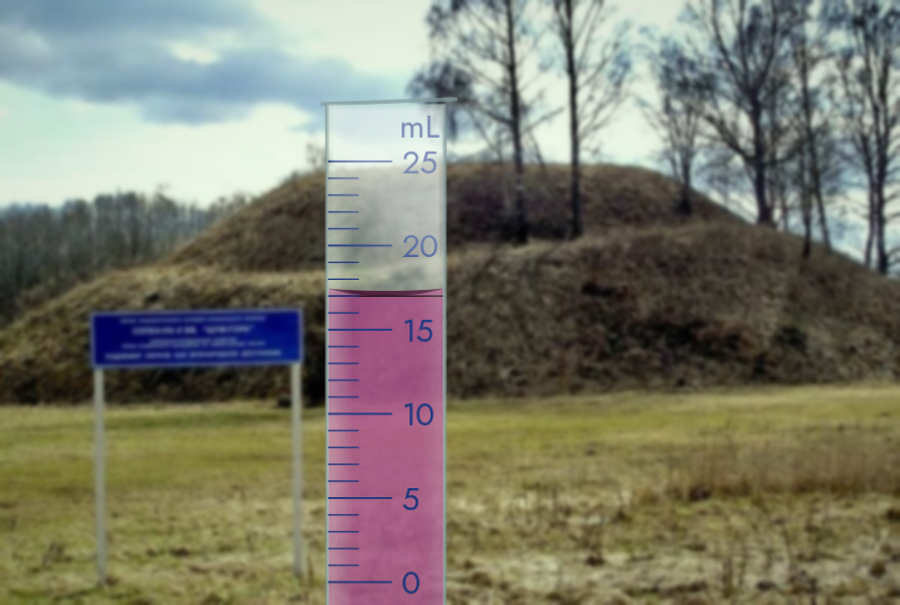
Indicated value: 17 mL
